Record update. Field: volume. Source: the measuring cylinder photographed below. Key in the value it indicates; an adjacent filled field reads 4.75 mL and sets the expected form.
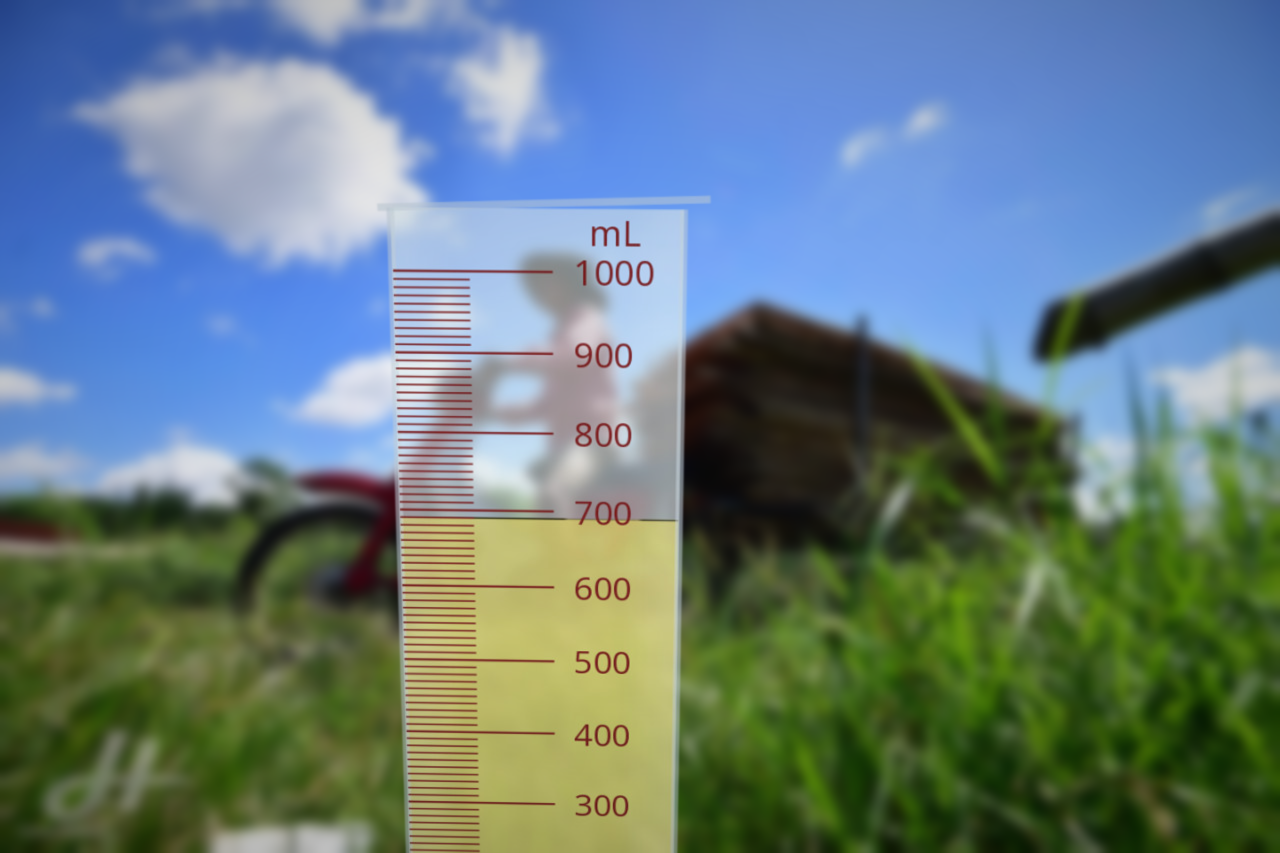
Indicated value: 690 mL
